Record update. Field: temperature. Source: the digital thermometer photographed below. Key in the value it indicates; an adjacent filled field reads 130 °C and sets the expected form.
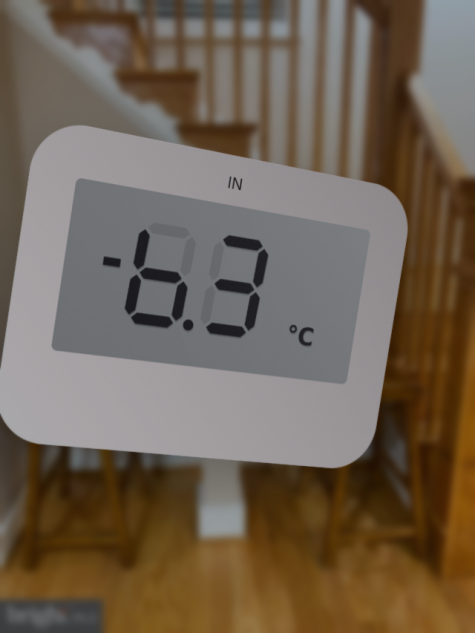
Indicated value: -6.3 °C
